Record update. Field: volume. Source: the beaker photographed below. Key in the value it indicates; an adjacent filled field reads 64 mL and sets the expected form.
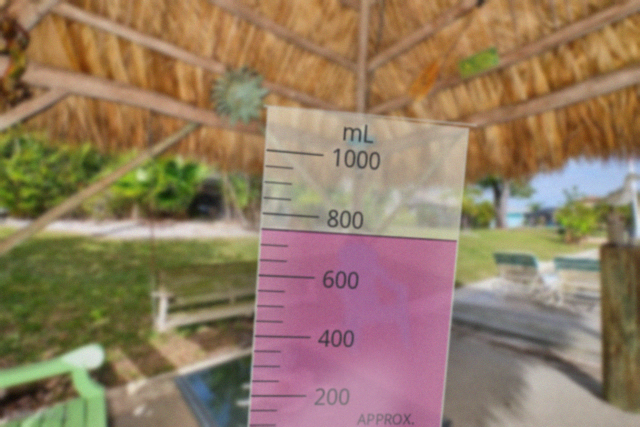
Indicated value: 750 mL
